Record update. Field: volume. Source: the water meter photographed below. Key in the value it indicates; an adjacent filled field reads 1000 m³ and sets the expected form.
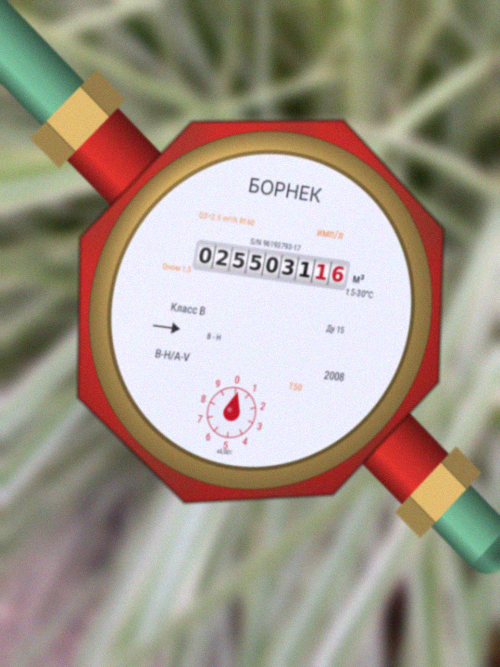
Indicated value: 255031.160 m³
